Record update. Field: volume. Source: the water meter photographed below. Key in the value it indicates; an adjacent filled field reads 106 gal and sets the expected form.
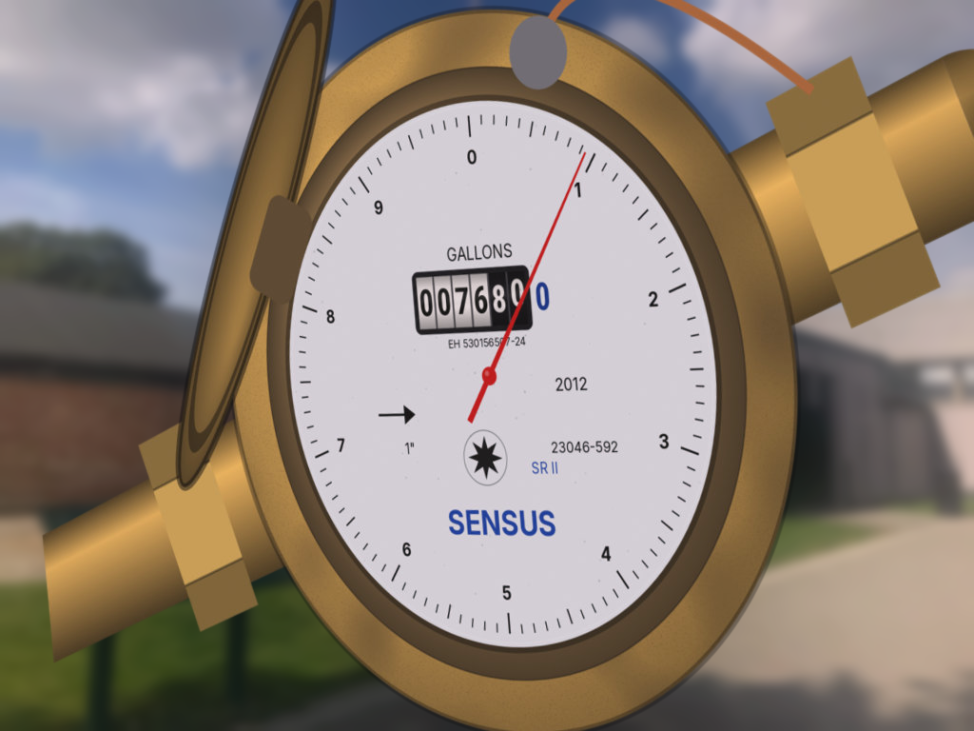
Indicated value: 76800.9 gal
